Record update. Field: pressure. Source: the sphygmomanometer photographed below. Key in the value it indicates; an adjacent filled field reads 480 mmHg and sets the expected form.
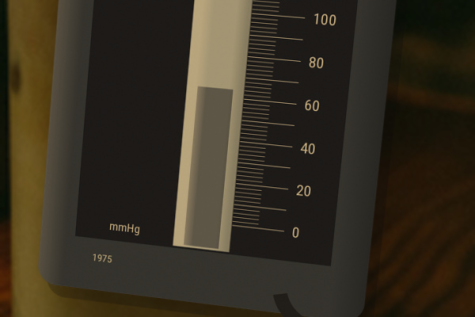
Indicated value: 64 mmHg
